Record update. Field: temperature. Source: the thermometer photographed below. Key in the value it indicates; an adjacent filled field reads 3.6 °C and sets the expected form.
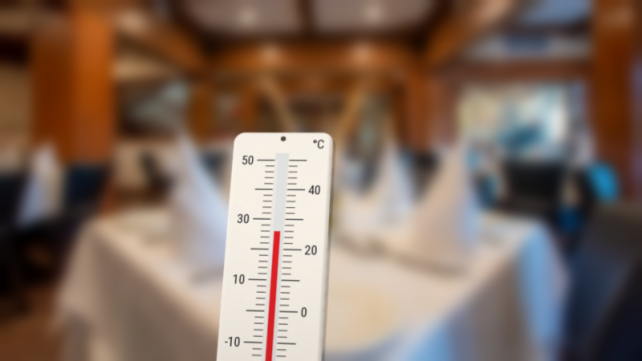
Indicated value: 26 °C
